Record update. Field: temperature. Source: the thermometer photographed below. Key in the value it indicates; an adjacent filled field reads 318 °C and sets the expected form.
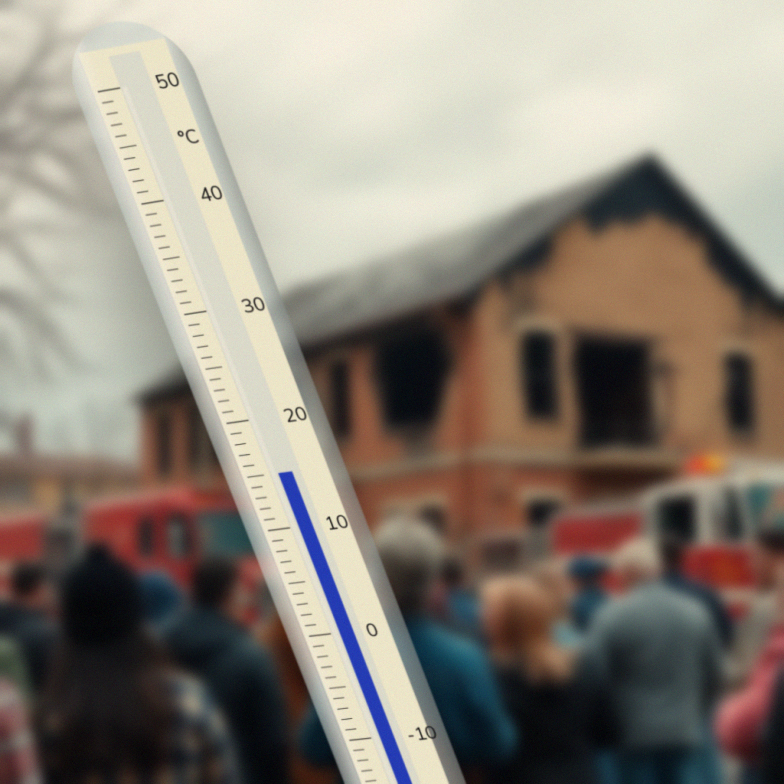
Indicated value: 15 °C
